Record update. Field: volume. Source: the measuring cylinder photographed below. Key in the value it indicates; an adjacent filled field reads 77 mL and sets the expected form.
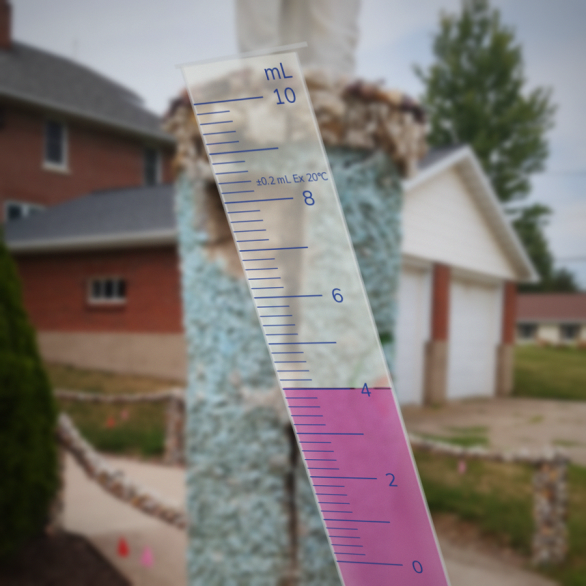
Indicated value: 4 mL
